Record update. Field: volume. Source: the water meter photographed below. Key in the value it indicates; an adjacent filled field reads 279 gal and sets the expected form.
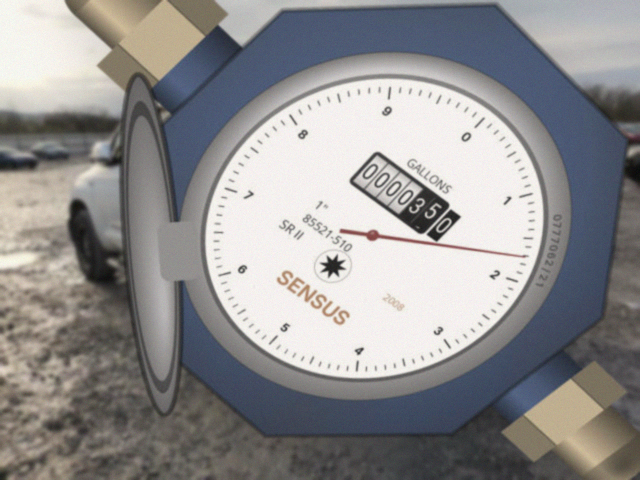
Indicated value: 351.7 gal
